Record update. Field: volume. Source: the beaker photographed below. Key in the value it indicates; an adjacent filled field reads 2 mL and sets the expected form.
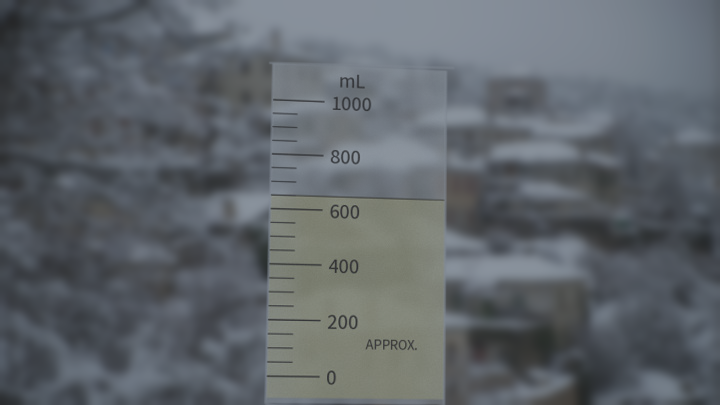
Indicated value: 650 mL
